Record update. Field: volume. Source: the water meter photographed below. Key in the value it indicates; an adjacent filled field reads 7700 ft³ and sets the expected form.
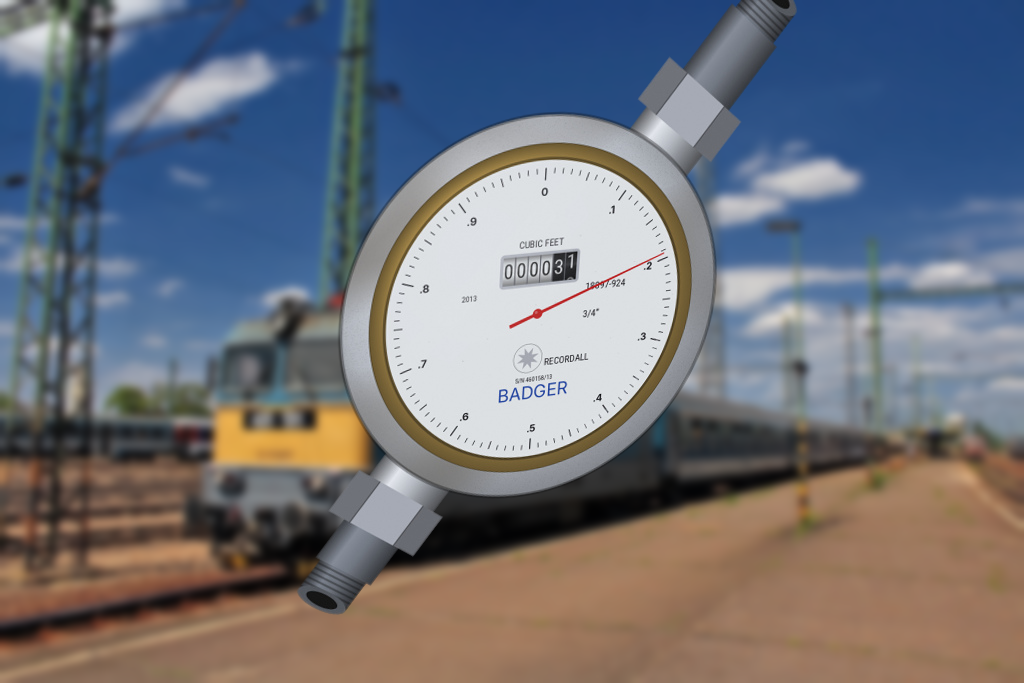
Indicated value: 31.19 ft³
